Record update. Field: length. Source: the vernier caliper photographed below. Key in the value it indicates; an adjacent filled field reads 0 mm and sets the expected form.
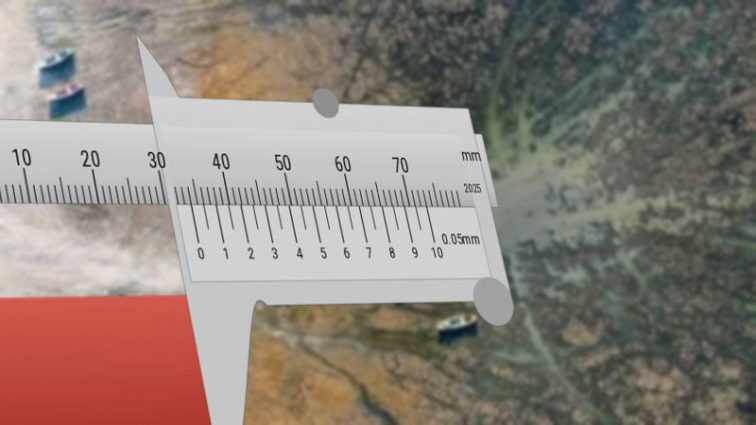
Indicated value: 34.0 mm
